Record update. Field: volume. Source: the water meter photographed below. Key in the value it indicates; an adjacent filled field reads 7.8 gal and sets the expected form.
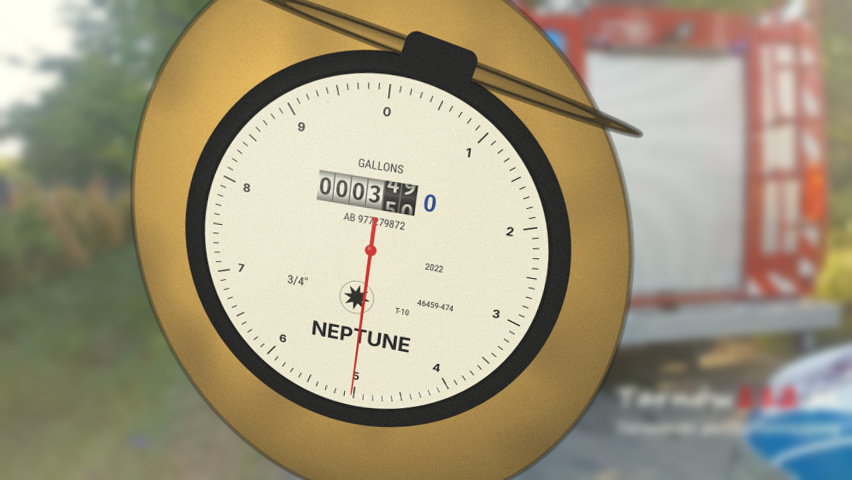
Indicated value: 3495.0 gal
